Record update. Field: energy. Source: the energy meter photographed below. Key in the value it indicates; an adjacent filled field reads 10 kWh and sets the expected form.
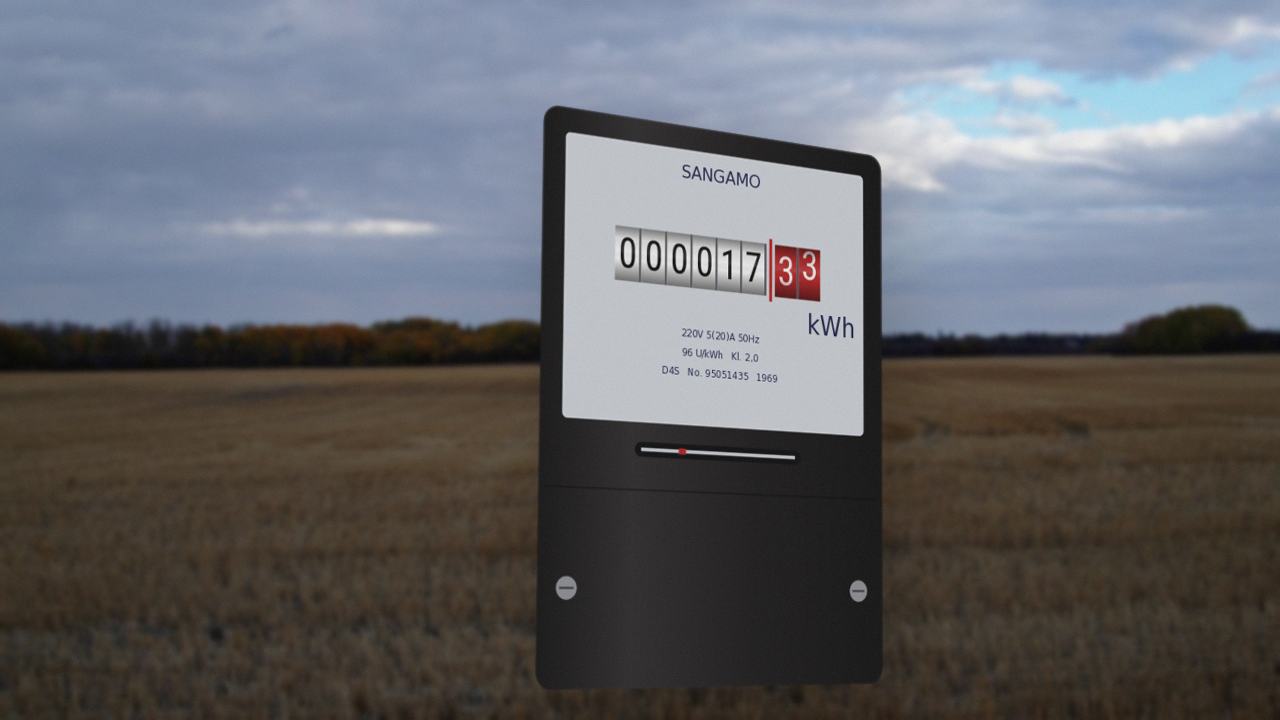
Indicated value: 17.33 kWh
